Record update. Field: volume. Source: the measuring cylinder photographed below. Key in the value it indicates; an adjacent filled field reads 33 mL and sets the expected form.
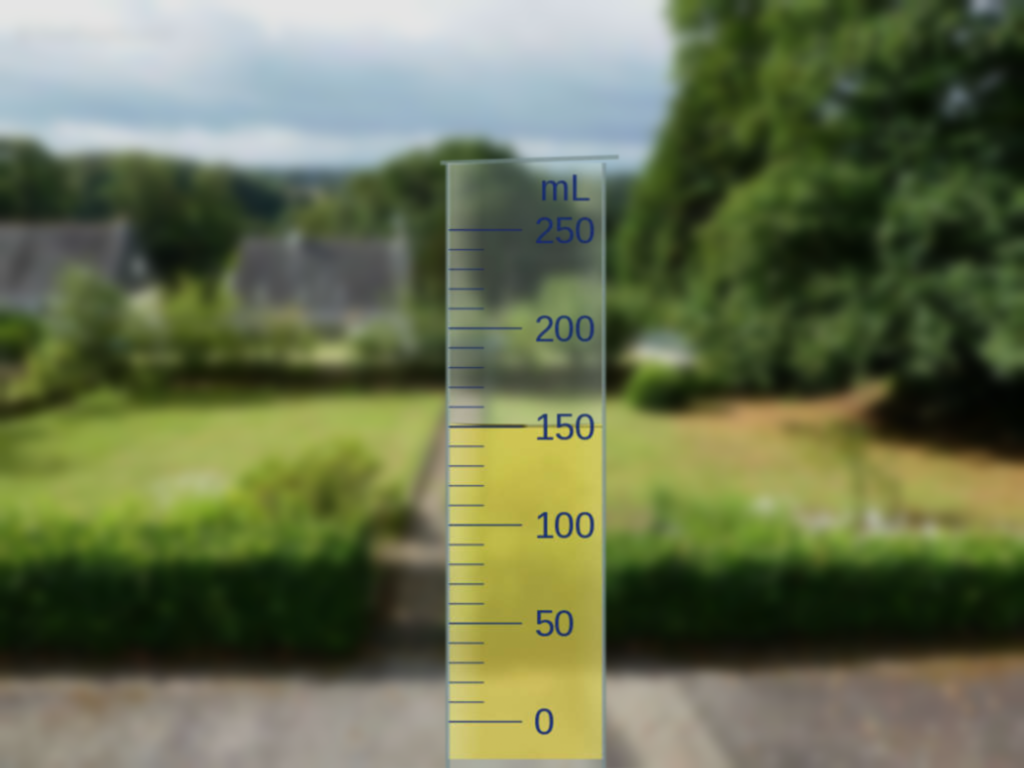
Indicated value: 150 mL
